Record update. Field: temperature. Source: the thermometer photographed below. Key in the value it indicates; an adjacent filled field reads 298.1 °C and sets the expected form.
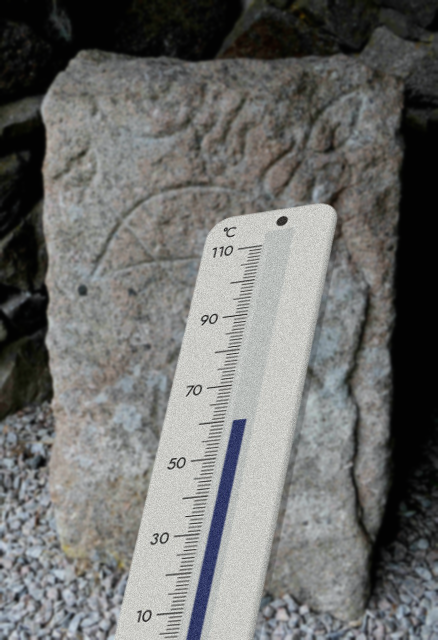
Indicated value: 60 °C
